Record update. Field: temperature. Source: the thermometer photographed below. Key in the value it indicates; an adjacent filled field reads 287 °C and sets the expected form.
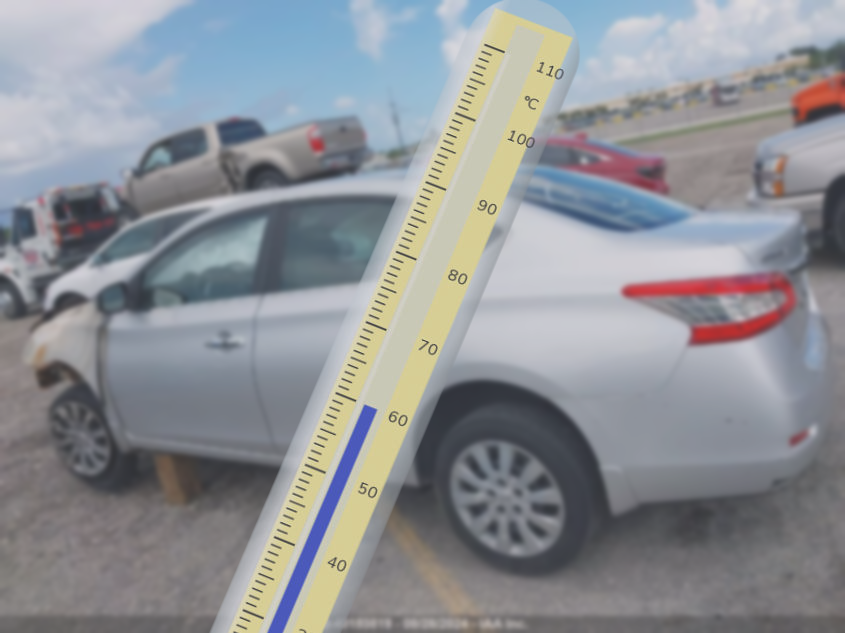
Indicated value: 60 °C
